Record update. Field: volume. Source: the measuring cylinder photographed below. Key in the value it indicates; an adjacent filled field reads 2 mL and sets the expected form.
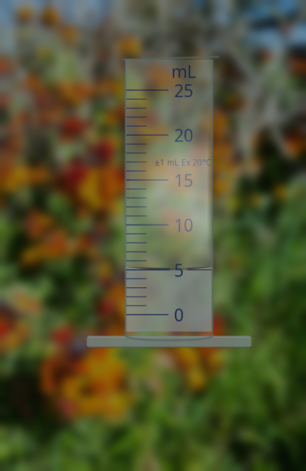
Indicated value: 5 mL
